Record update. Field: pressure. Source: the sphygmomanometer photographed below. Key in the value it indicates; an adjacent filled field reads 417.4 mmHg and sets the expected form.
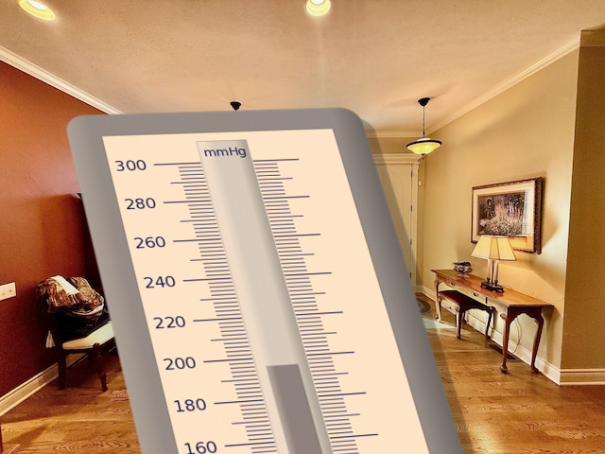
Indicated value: 196 mmHg
